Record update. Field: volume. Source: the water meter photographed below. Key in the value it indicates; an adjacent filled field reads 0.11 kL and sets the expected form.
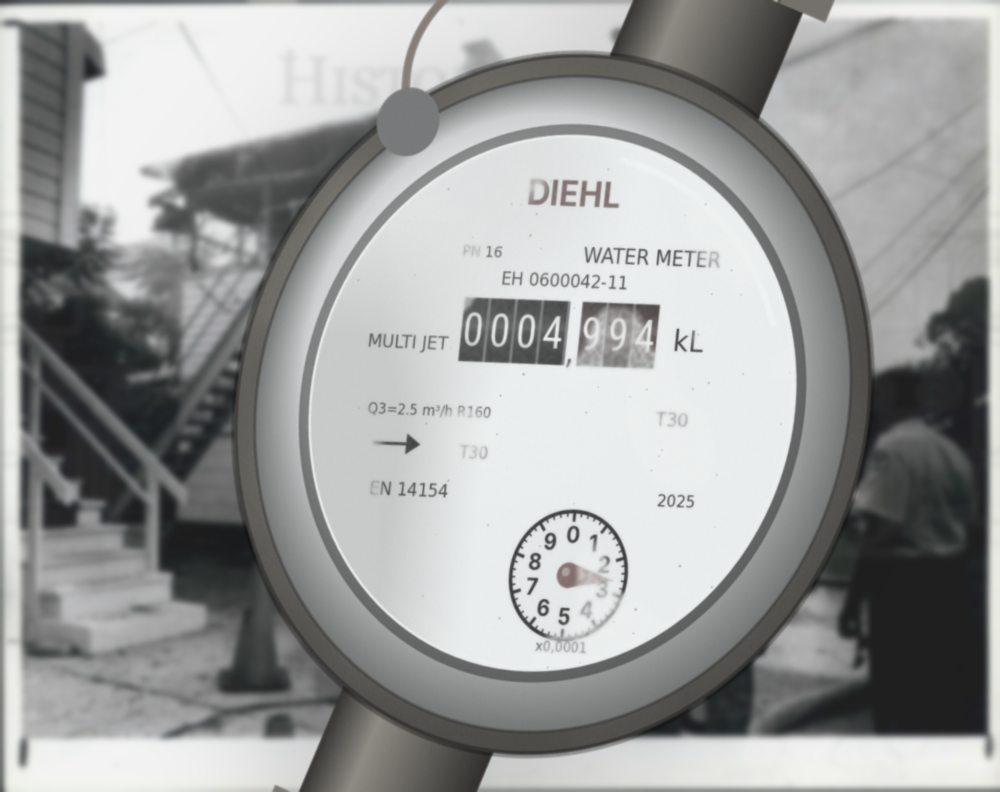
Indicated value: 4.9942 kL
